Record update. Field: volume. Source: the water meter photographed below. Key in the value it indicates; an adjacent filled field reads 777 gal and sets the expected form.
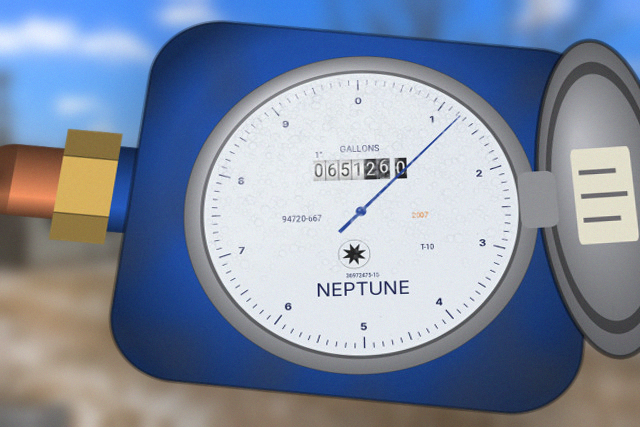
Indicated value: 651261.2 gal
